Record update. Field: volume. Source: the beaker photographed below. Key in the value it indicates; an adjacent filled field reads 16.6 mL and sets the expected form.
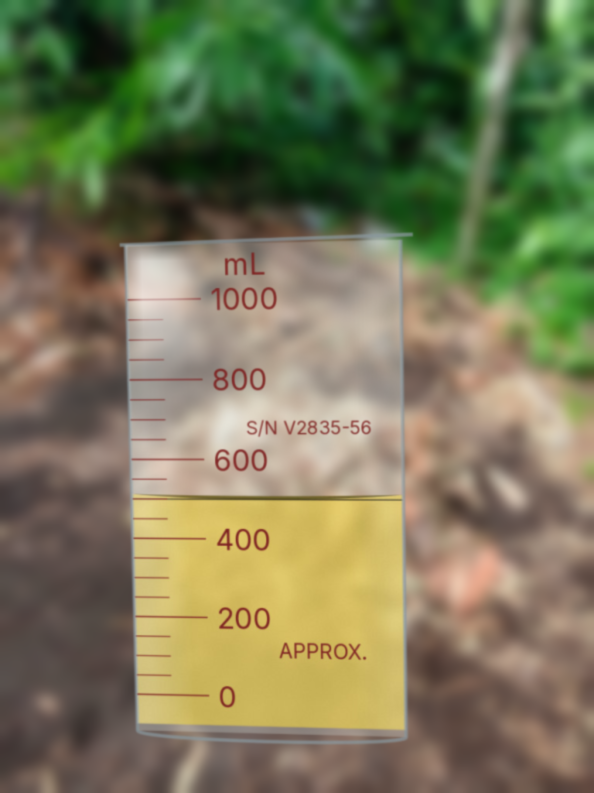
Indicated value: 500 mL
